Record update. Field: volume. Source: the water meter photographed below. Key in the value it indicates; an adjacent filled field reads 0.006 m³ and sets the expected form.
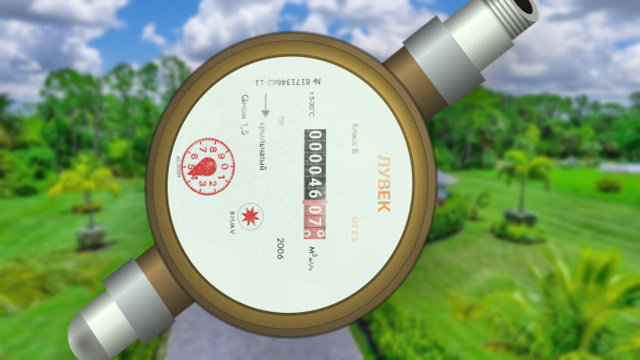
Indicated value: 46.0784 m³
